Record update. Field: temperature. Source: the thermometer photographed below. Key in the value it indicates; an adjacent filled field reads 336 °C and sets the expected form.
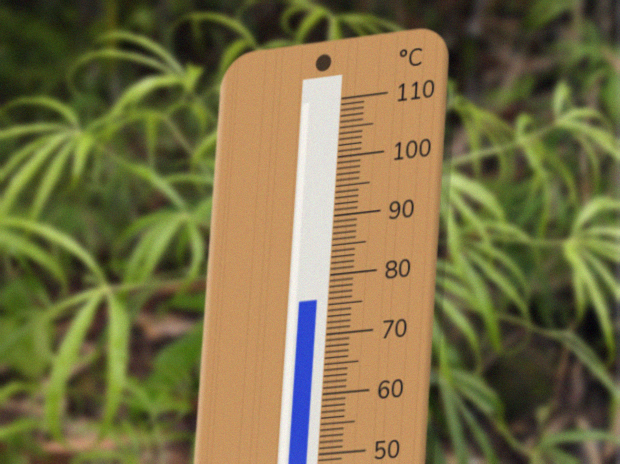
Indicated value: 76 °C
